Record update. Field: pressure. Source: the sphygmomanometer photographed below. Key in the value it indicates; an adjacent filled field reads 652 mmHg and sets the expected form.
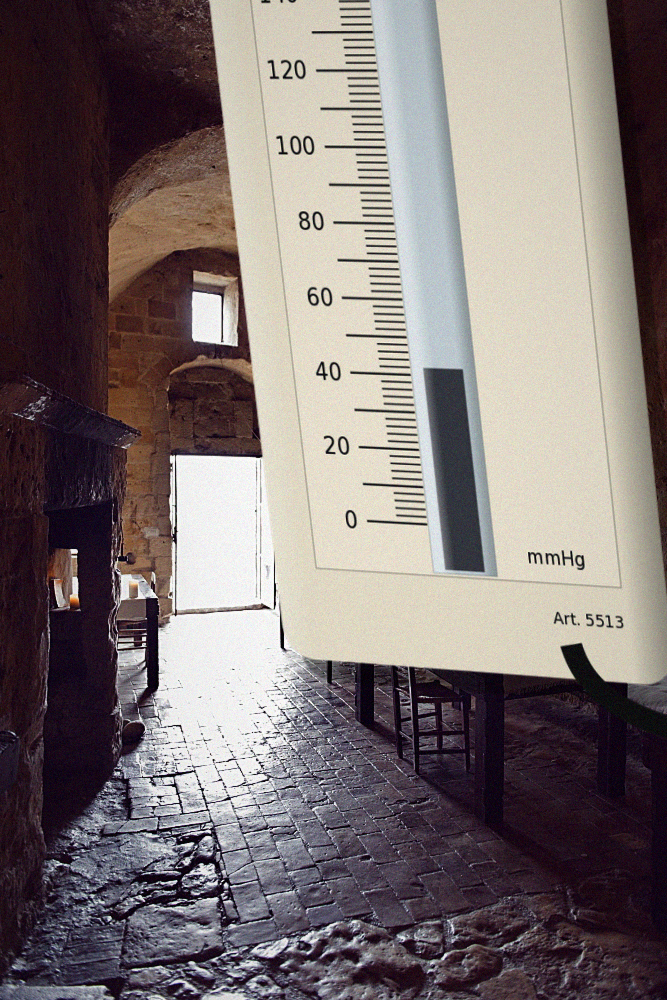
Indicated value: 42 mmHg
